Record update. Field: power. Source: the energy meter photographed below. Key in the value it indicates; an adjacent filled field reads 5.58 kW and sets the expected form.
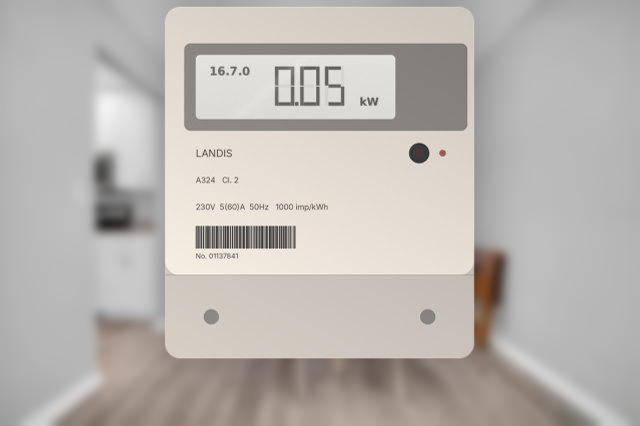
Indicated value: 0.05 kW
